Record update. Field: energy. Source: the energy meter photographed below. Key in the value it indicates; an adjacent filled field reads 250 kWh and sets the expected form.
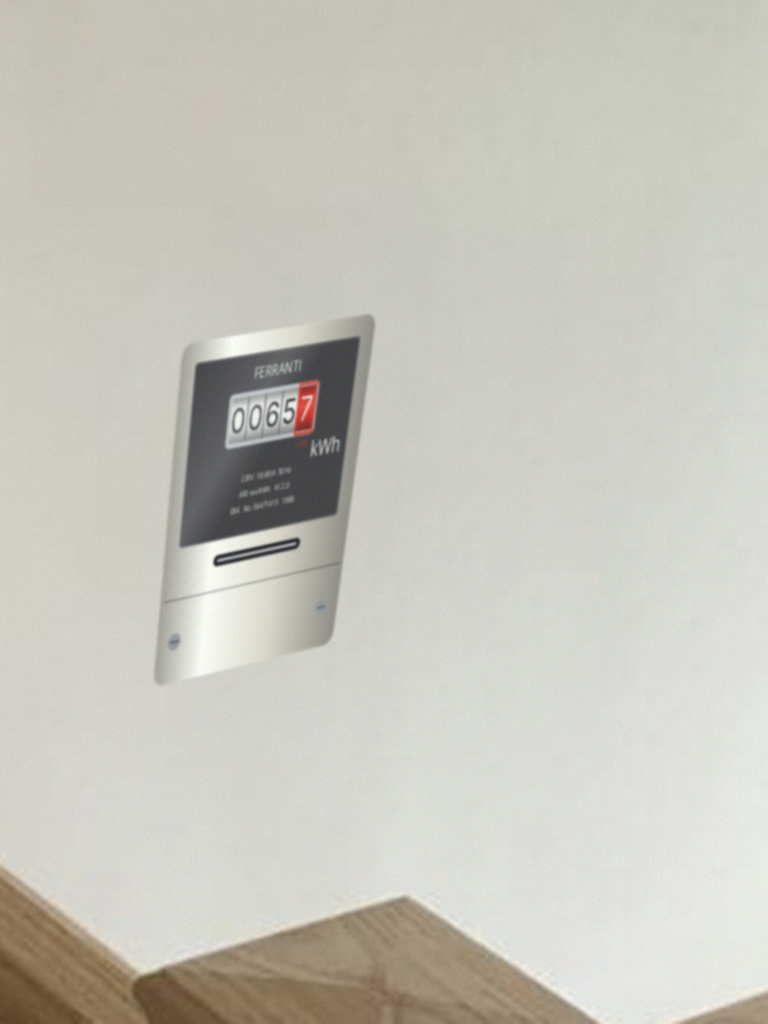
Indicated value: 65.7 kWh
